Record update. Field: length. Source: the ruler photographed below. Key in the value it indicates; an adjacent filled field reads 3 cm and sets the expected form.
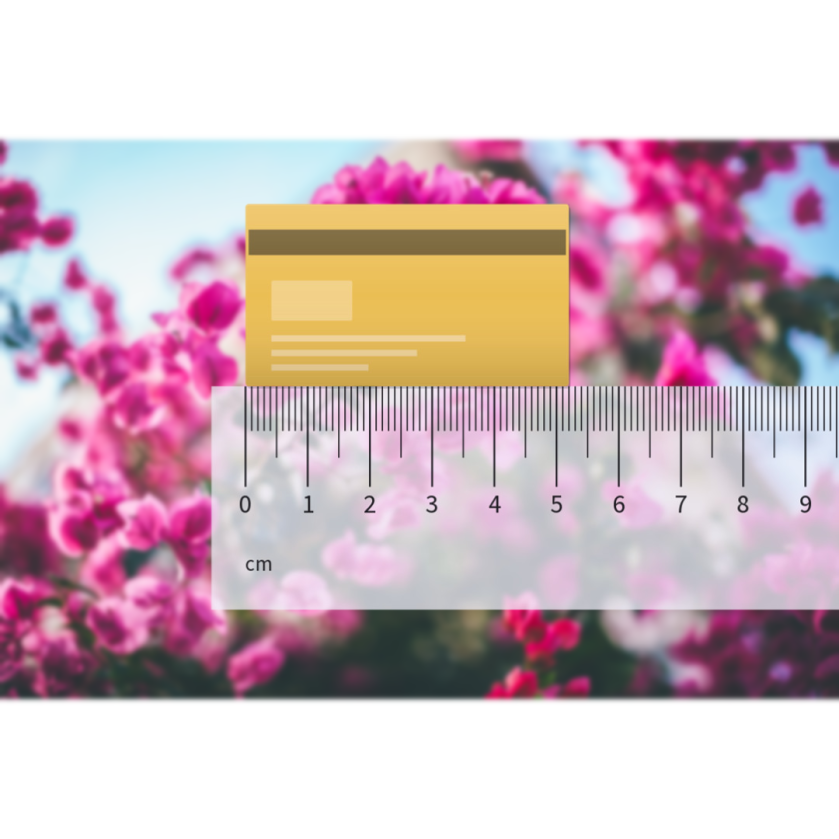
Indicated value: 5.2 cm
